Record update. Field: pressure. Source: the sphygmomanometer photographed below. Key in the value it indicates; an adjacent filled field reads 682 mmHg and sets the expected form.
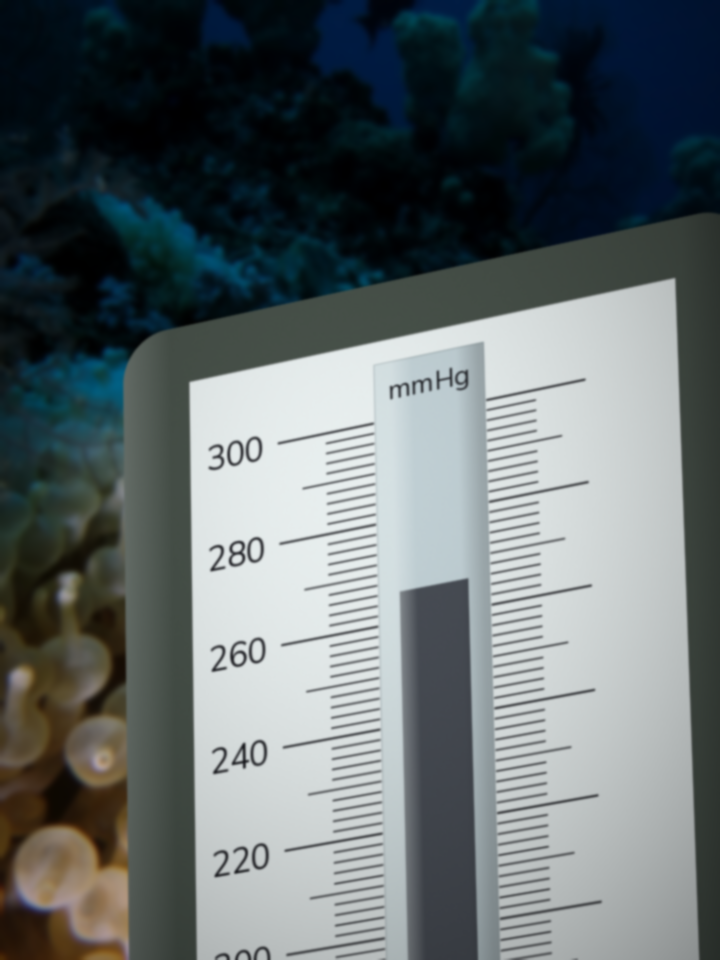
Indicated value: 266 mmHg
